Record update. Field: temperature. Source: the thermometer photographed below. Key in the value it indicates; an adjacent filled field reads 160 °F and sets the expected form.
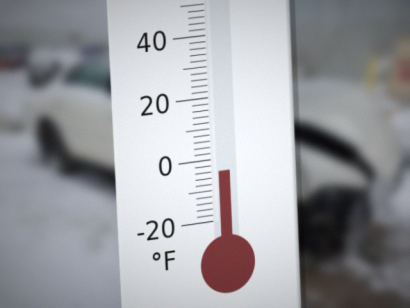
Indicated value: -4 °F
